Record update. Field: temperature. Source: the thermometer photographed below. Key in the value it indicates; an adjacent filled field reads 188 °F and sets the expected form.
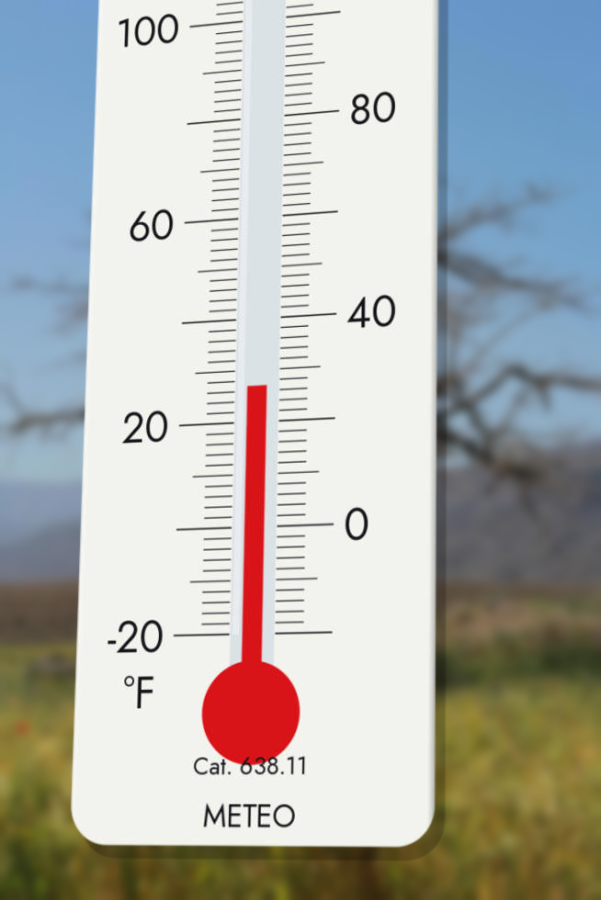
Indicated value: 27 °F
